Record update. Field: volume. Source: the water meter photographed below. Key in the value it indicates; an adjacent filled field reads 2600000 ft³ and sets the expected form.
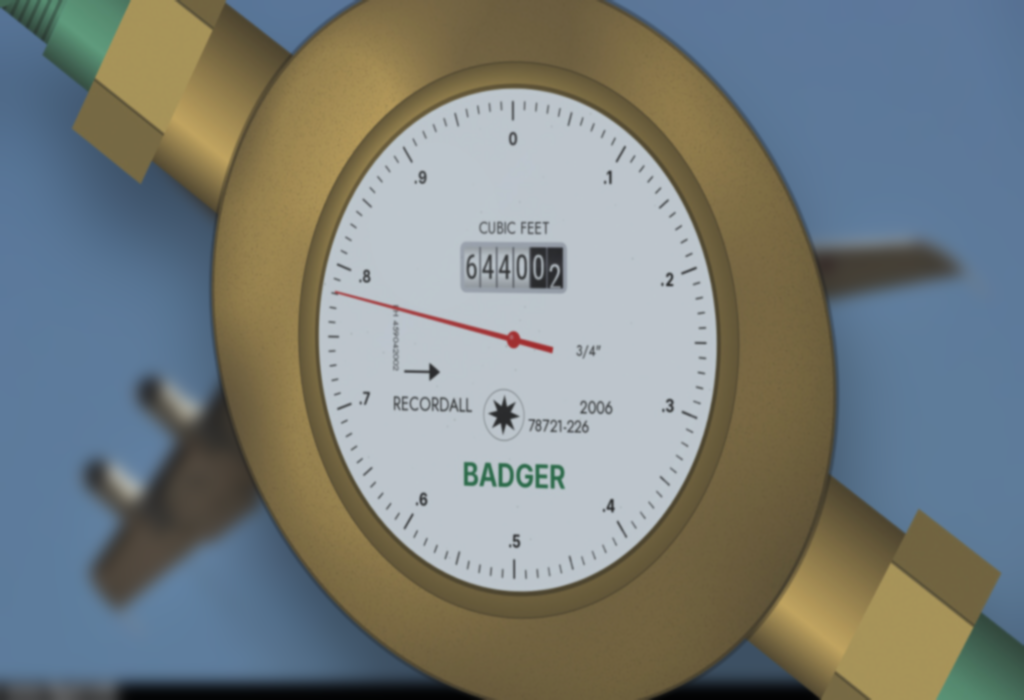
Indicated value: 644001.78 ft³
